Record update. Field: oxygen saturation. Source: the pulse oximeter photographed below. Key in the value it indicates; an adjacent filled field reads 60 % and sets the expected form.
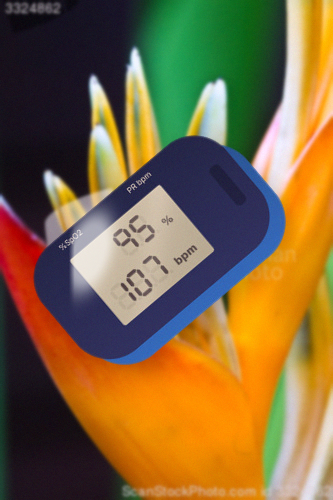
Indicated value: 95 %
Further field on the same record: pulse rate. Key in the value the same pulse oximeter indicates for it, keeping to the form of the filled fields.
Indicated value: 107 bpm
